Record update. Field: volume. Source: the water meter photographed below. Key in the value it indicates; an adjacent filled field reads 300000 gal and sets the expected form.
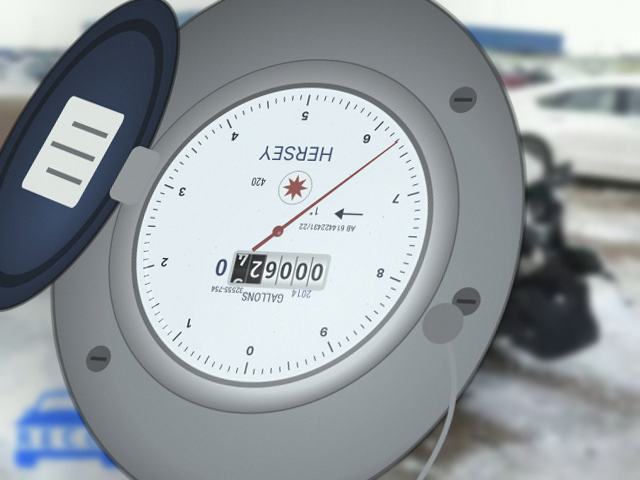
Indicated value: 6236.3 gal
